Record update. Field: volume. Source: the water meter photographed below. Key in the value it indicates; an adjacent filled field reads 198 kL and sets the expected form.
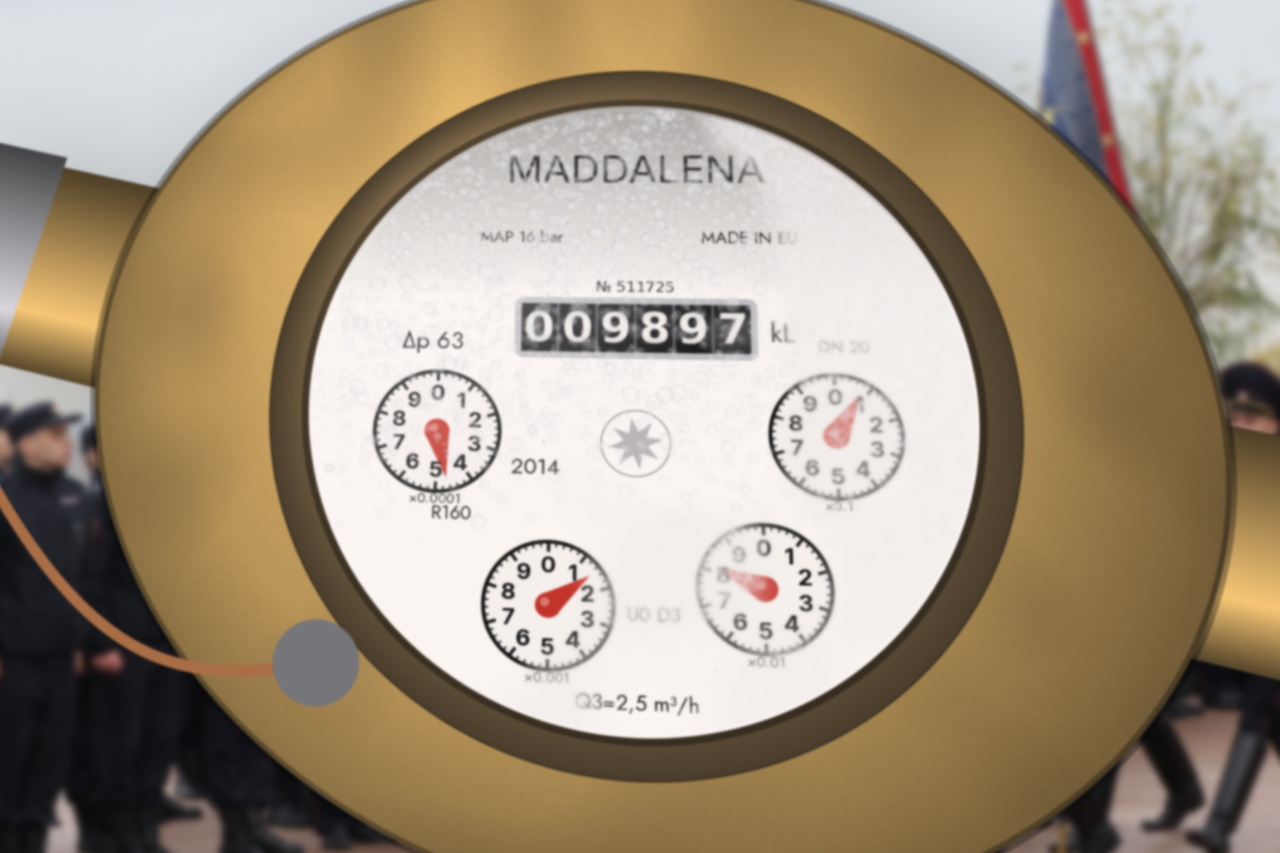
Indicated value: 9897.0814 kL
